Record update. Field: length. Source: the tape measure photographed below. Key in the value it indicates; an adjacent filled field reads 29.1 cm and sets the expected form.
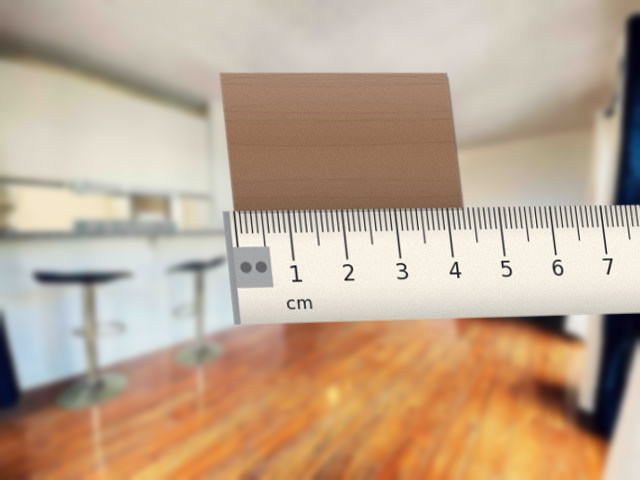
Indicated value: 4.3 cm
